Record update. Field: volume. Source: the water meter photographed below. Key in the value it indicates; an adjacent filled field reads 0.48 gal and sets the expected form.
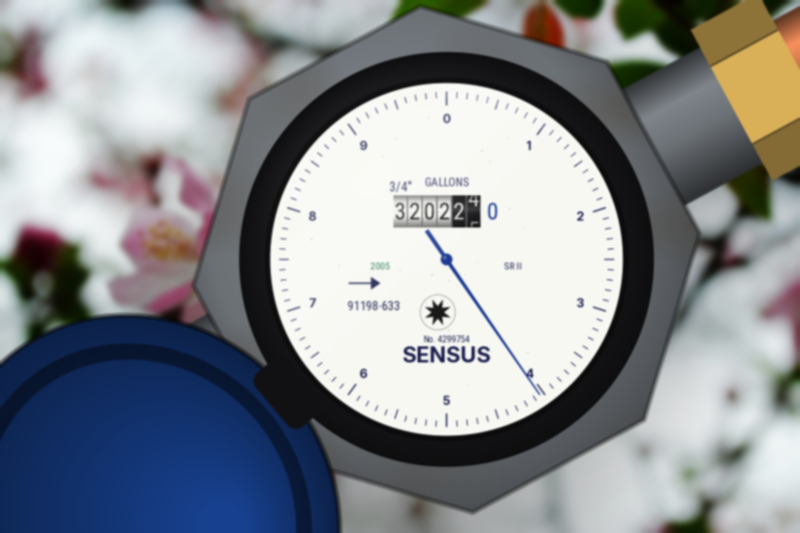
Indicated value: 3202244.0 gal
